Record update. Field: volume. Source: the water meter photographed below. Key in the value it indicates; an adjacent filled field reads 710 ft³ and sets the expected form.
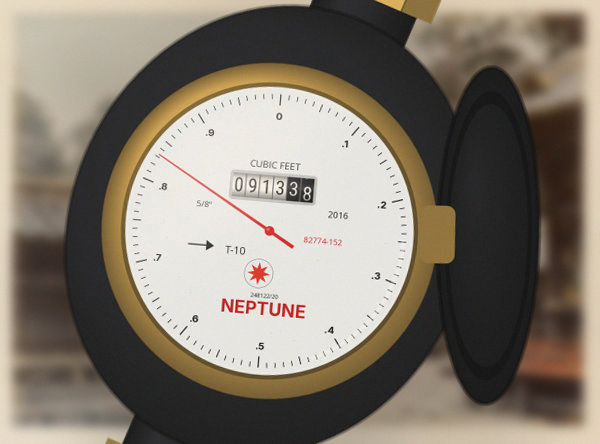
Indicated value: 91337.83 ft³
